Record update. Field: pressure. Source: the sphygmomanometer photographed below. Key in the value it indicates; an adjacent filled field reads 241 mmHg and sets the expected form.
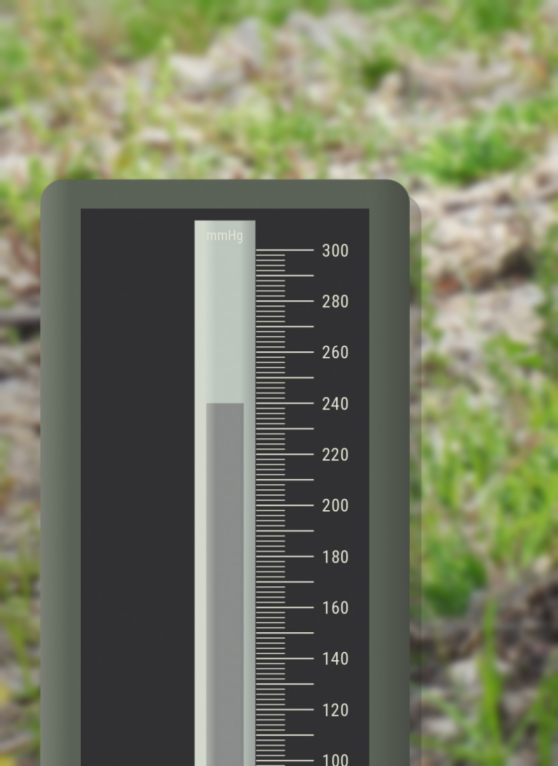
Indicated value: 240 mmHg
